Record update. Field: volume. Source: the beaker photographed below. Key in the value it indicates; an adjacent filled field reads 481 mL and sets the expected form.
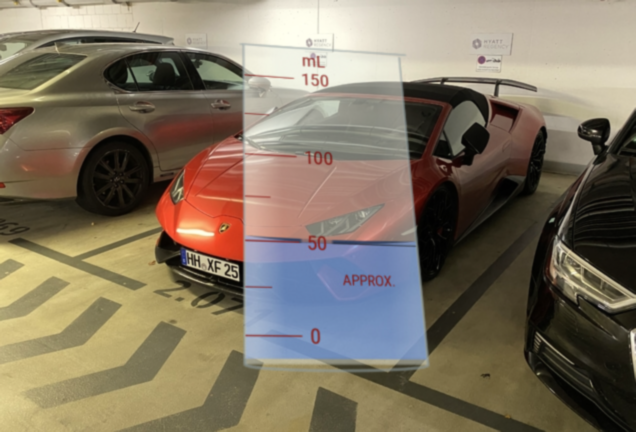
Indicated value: 50 mL
